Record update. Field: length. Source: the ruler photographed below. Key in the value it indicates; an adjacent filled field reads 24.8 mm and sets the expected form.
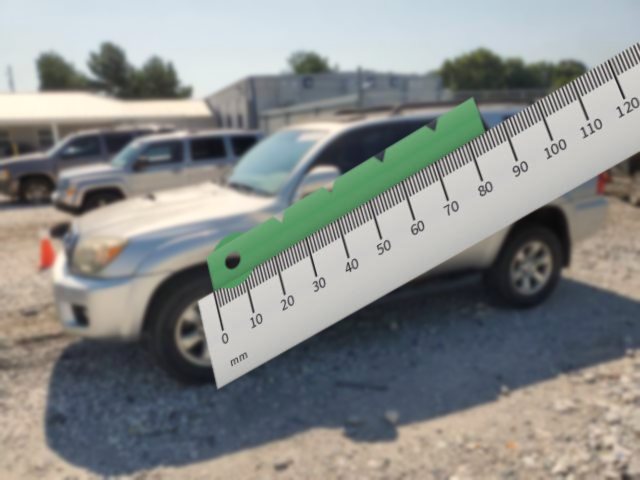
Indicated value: 85 mm
